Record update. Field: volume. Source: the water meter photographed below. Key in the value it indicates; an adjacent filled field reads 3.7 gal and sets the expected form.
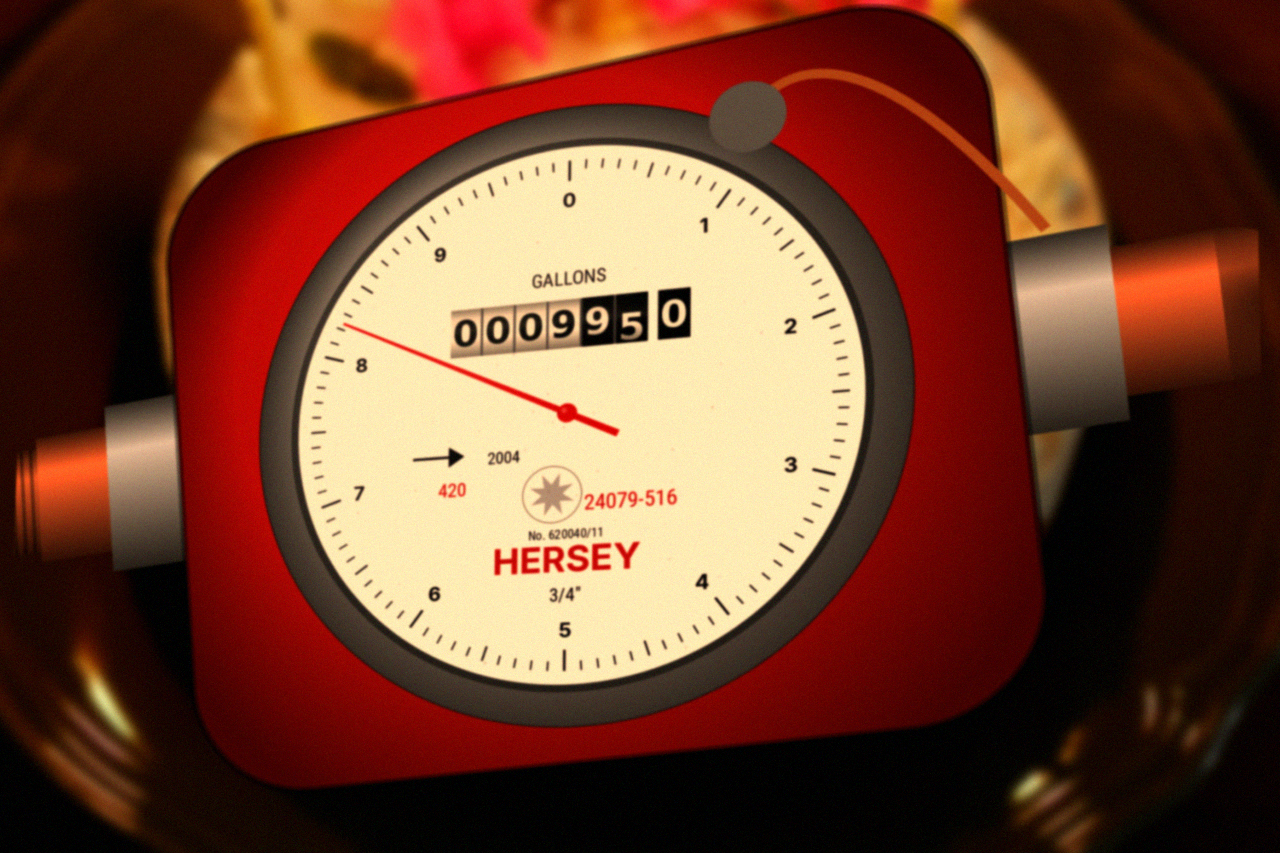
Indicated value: 9948.2 gal
